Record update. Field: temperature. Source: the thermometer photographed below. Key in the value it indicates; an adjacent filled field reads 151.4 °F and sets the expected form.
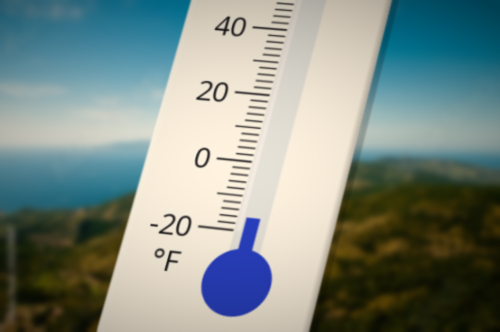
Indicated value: -16 °F
